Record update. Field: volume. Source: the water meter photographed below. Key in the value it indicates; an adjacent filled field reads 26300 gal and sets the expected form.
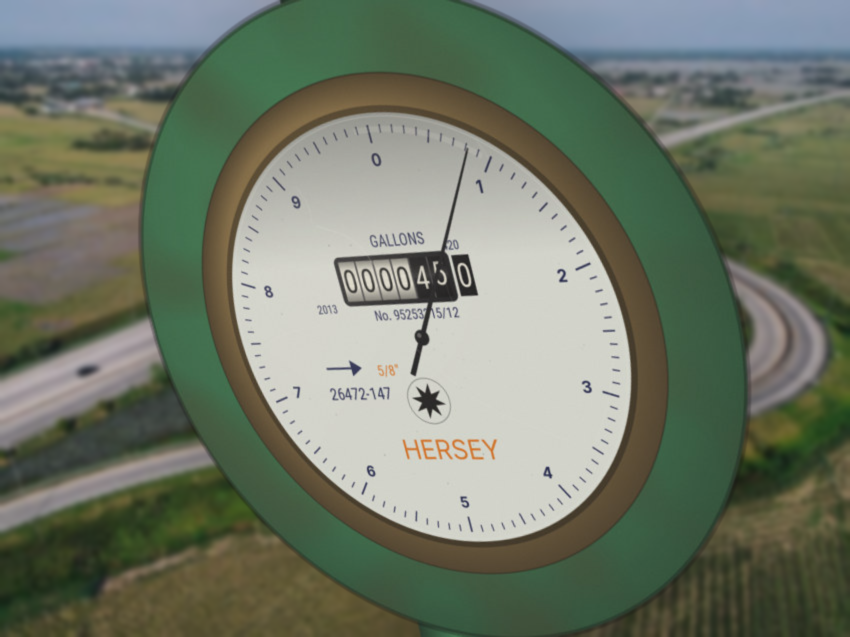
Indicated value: 450.8 gal
